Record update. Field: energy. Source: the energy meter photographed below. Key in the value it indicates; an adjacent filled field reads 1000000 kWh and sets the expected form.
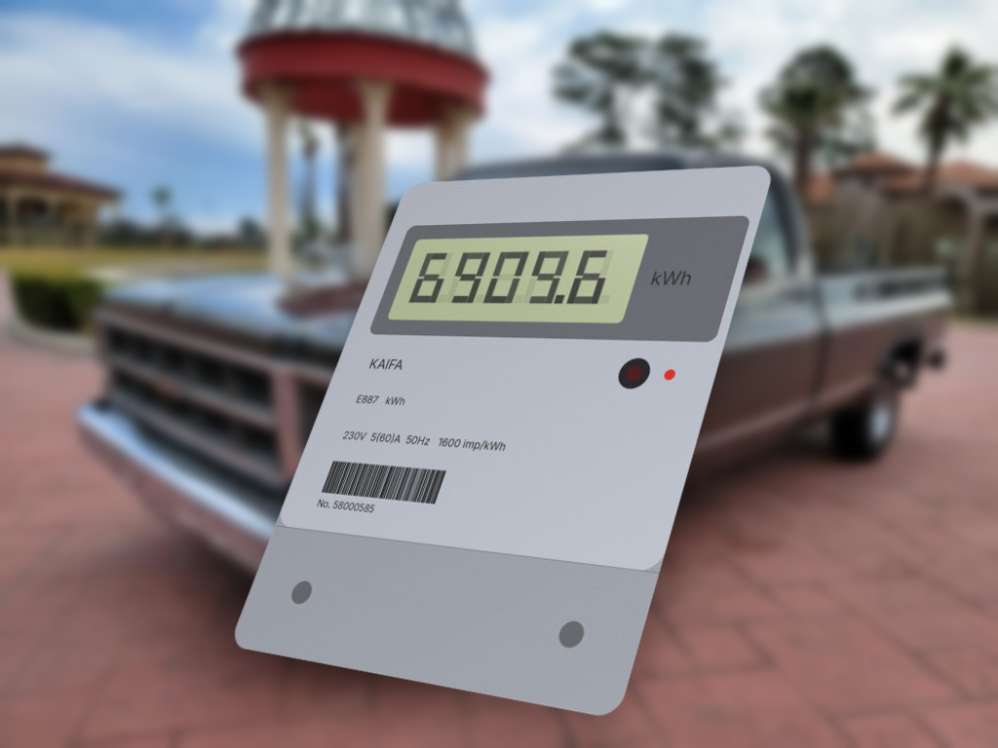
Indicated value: 6909.6 kWh
